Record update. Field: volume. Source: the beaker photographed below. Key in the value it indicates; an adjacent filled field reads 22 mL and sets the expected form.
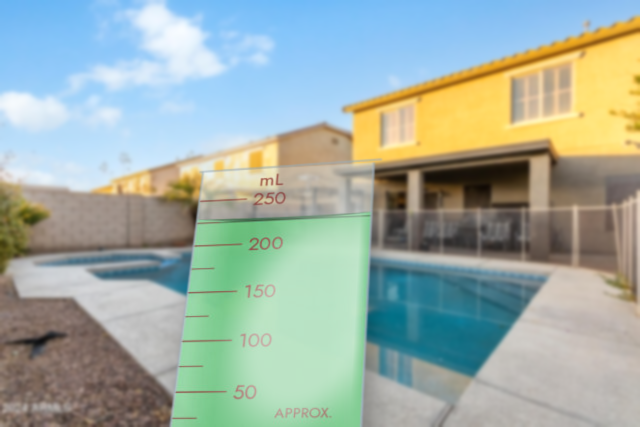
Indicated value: 225 mL
